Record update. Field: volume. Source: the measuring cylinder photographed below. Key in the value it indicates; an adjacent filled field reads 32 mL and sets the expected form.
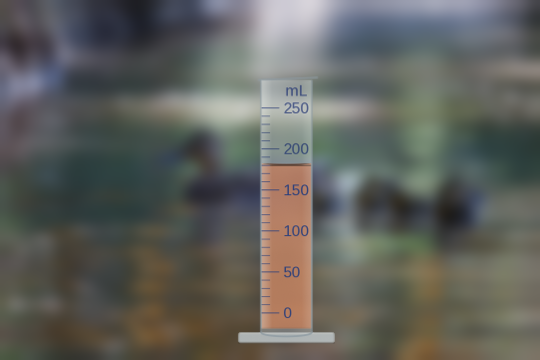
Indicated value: 180 mL
